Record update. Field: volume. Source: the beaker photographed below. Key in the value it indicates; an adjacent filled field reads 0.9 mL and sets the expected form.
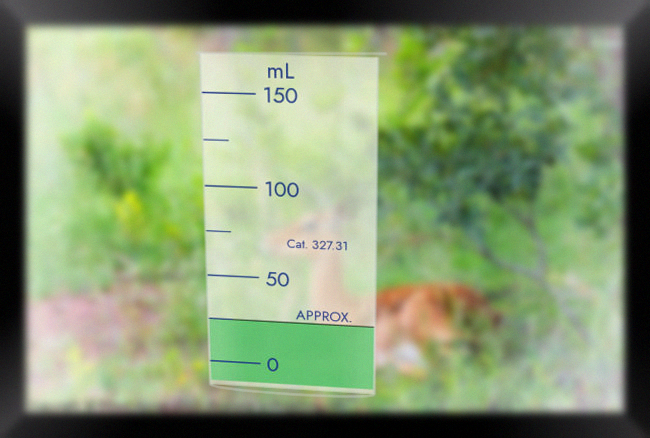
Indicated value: 25 mL
